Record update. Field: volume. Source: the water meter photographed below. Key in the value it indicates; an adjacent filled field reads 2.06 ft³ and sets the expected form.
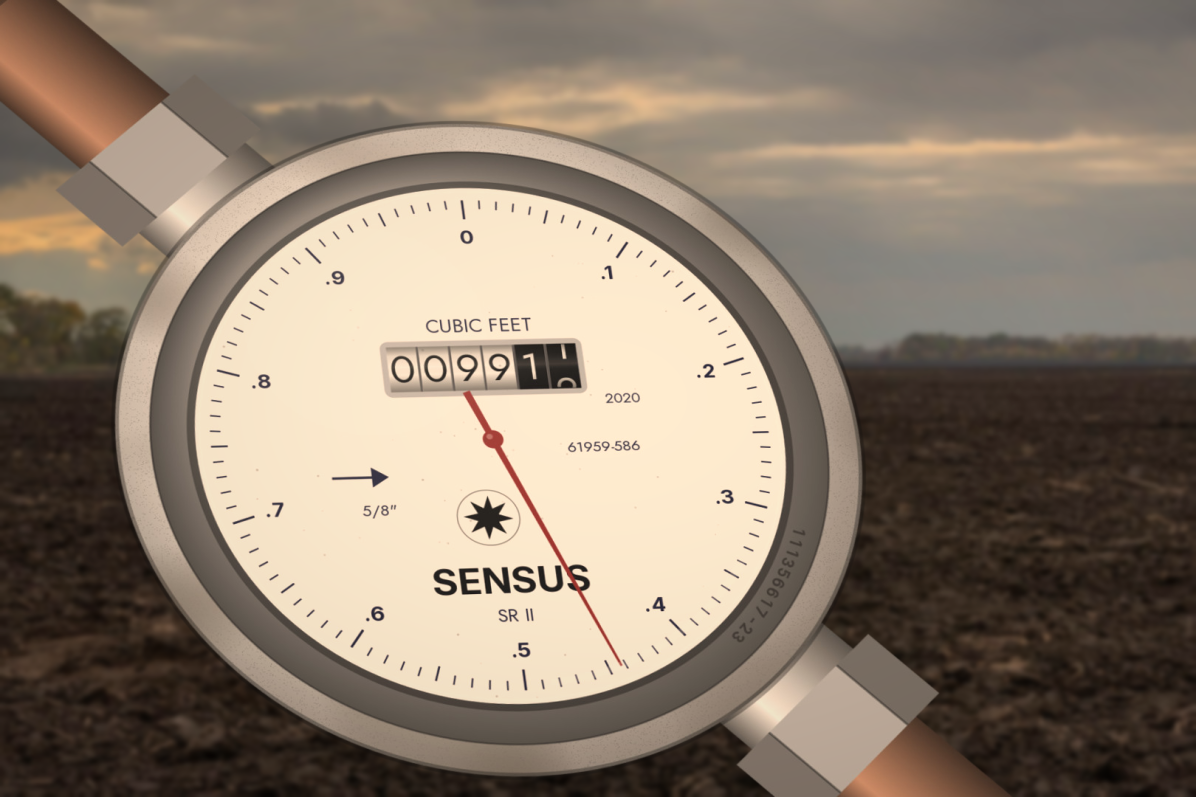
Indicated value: 9911.44 ft³
